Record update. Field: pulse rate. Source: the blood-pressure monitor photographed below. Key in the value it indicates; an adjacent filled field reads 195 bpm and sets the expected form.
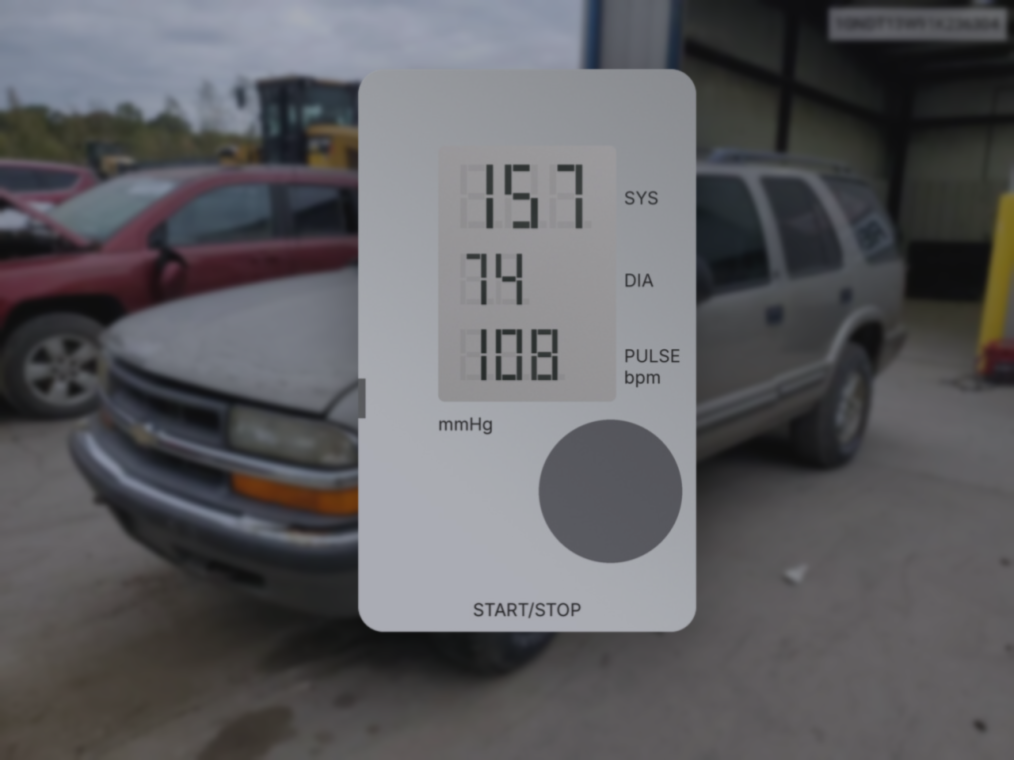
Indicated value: 108 bpm
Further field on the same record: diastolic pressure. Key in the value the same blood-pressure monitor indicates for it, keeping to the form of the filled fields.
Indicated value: 74 mmHg
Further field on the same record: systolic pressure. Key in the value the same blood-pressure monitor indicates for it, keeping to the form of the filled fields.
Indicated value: 157 mmHg
